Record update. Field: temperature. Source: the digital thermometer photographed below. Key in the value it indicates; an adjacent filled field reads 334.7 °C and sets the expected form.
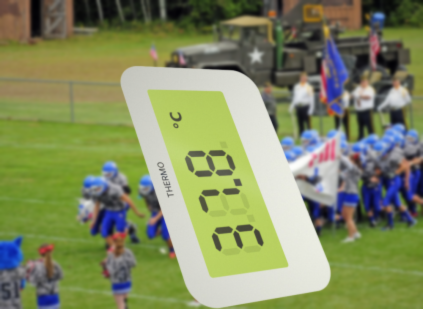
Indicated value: 37.8 °C
